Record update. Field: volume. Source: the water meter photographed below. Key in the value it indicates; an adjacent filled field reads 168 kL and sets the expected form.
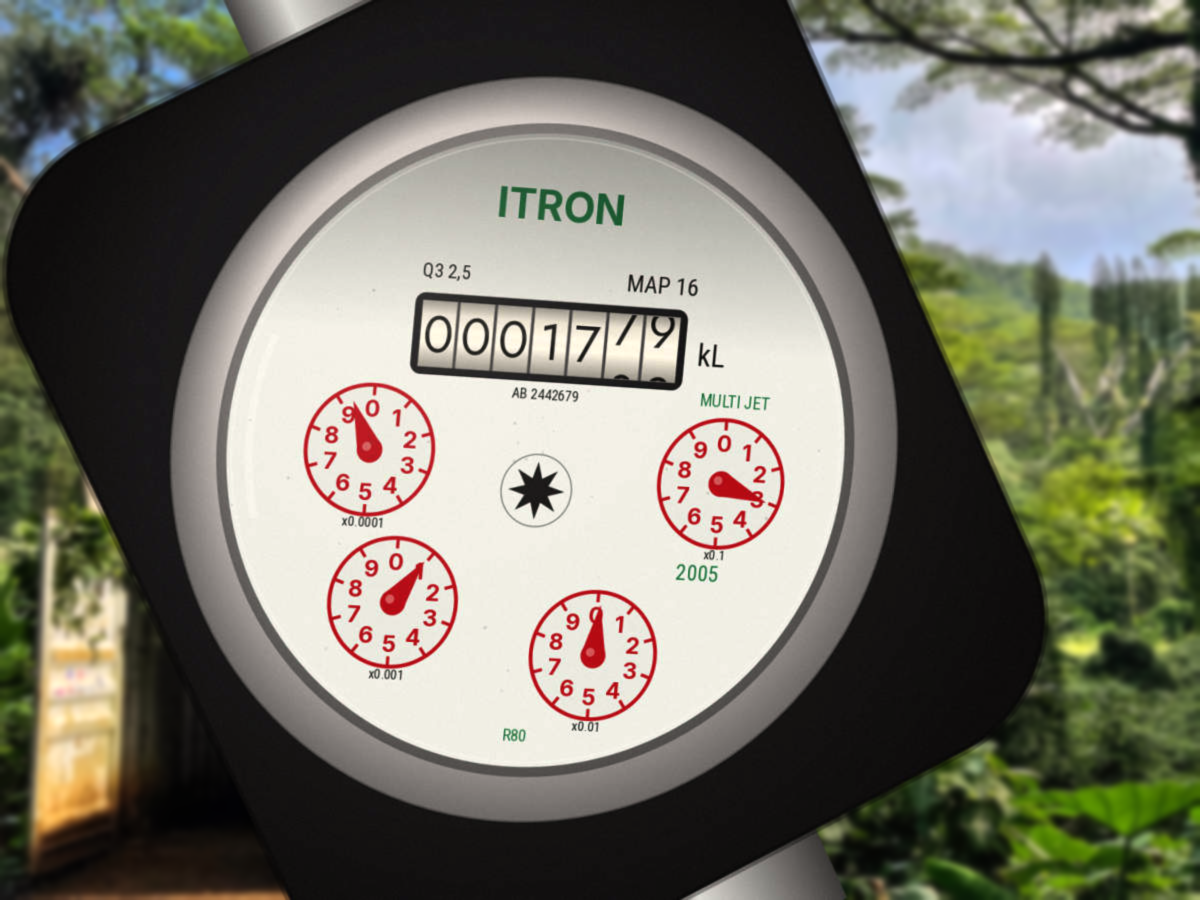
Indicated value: 1779.3009 kL
